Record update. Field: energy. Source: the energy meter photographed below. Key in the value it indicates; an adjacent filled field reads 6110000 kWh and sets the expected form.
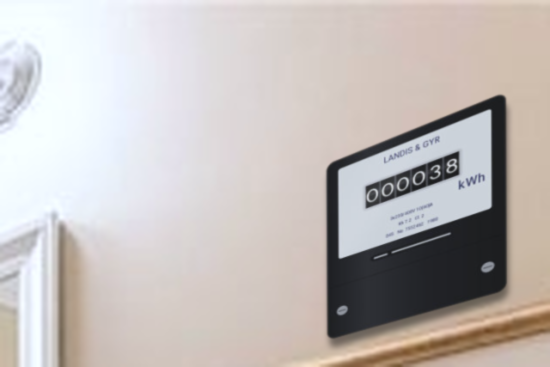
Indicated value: 38 kWh
